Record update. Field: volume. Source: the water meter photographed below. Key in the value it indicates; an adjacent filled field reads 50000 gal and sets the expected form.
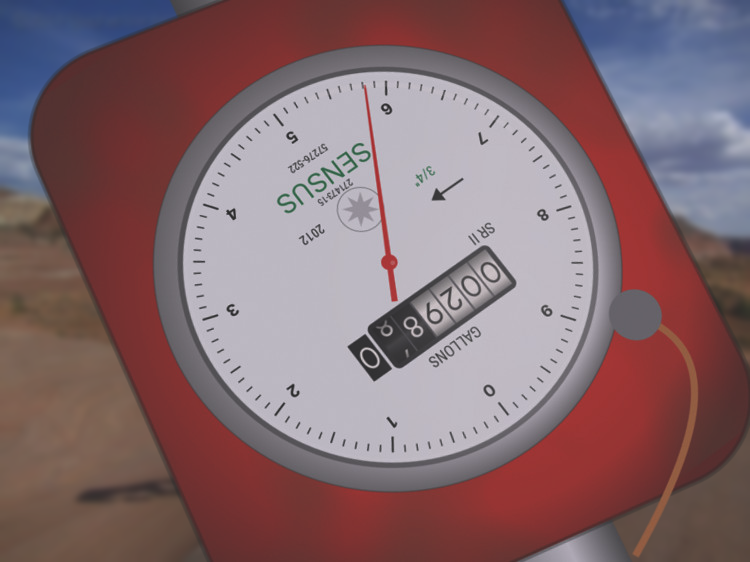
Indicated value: 29875.8 gal
